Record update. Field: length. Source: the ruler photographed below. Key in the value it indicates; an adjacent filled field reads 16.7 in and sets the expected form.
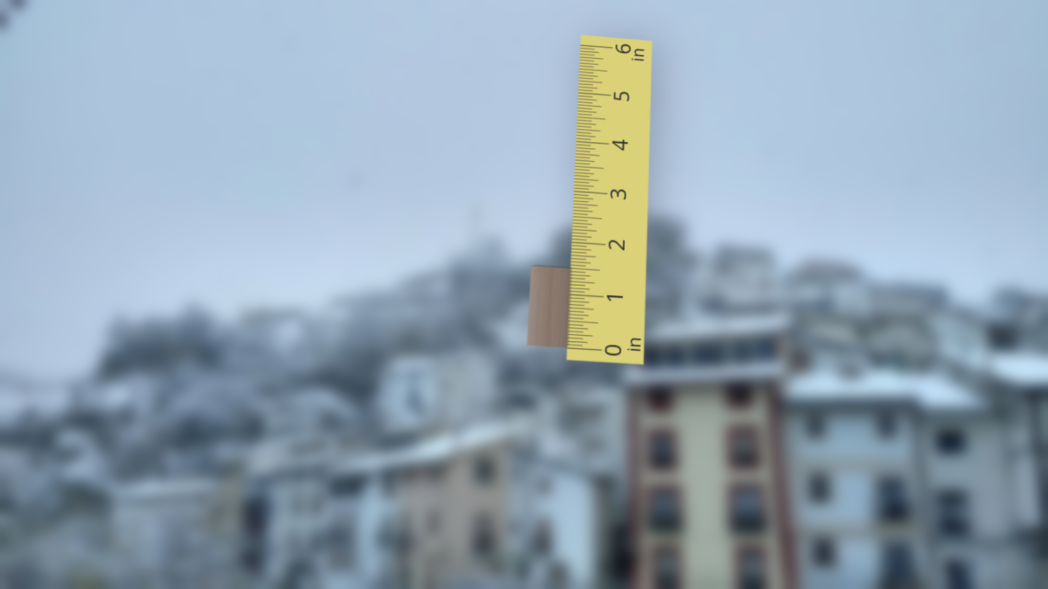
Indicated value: 1.5 in
